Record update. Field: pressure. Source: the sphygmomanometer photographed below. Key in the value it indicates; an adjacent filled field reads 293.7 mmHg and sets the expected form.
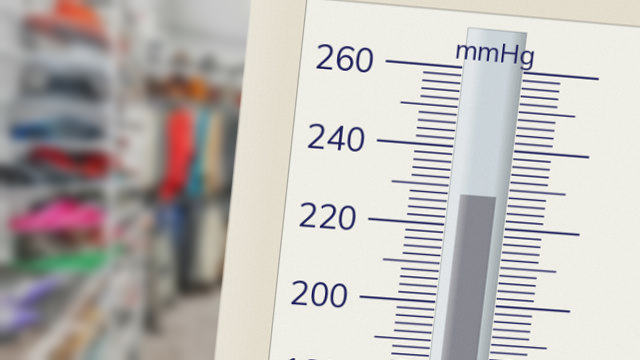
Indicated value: 228 mmHg
